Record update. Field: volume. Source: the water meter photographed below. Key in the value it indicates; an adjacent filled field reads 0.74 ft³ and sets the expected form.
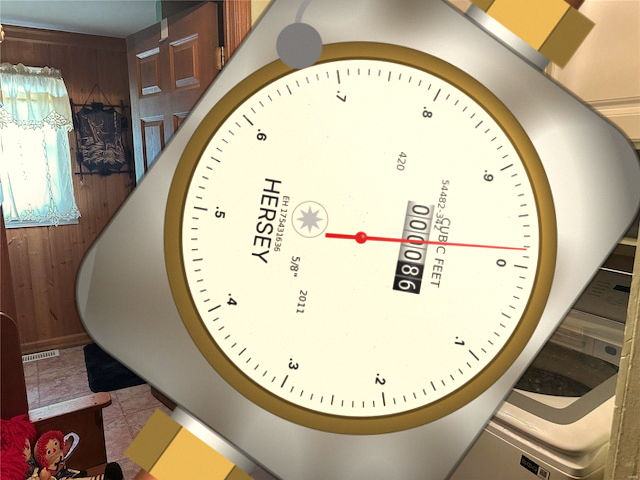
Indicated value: 85.98 ft³
